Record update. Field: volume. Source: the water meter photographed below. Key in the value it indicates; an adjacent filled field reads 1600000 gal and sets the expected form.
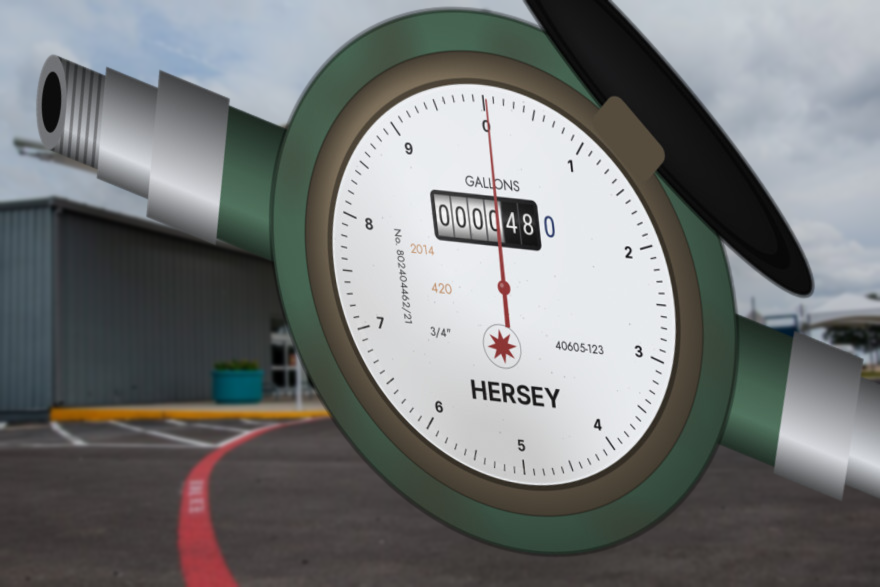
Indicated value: 480.0 gal
